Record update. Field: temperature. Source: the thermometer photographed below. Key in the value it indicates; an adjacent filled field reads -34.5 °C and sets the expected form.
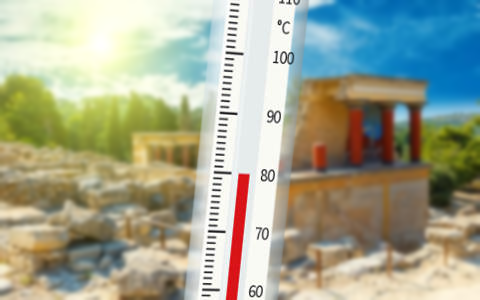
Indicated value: 80 °C
